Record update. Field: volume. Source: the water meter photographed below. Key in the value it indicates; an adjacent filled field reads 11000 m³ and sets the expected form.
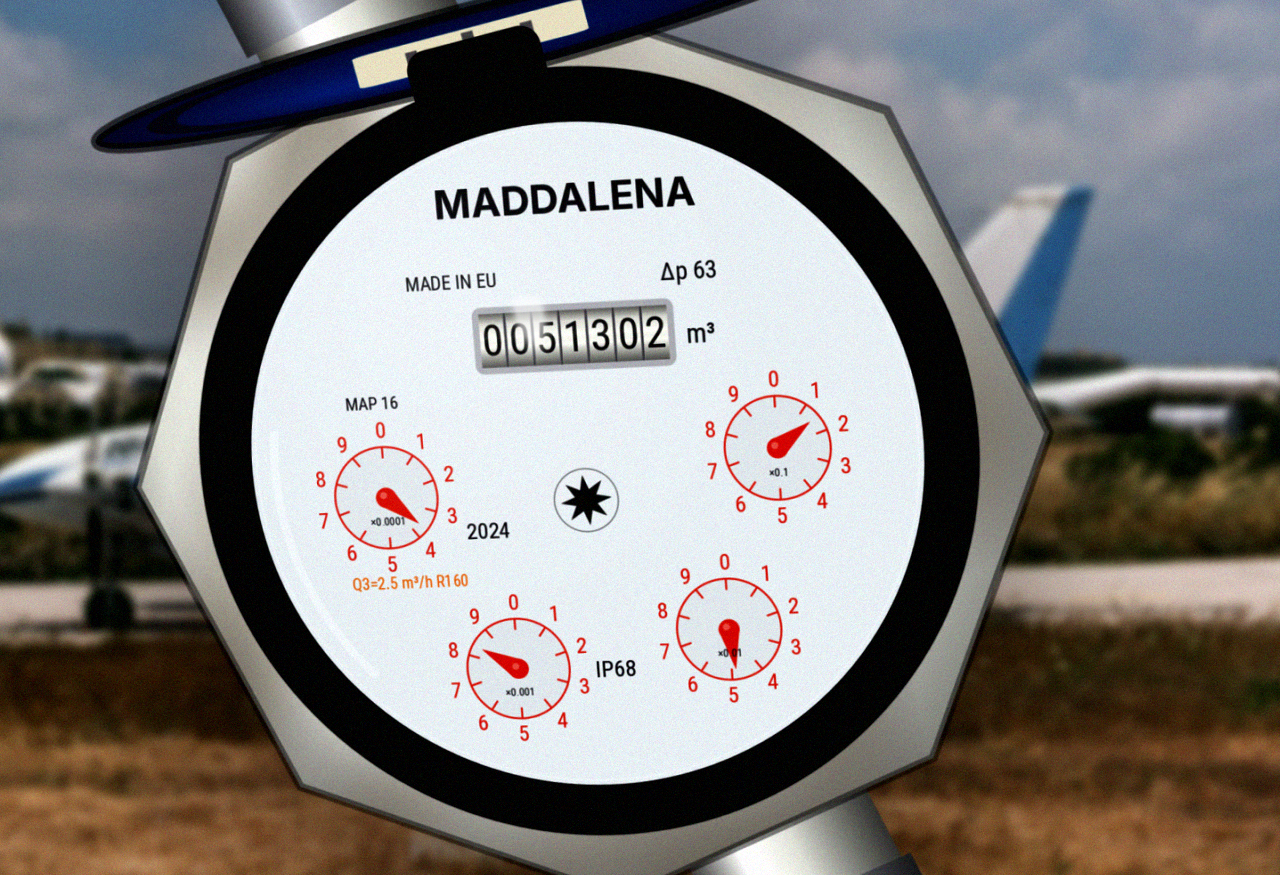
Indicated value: 51302.1483 m³
